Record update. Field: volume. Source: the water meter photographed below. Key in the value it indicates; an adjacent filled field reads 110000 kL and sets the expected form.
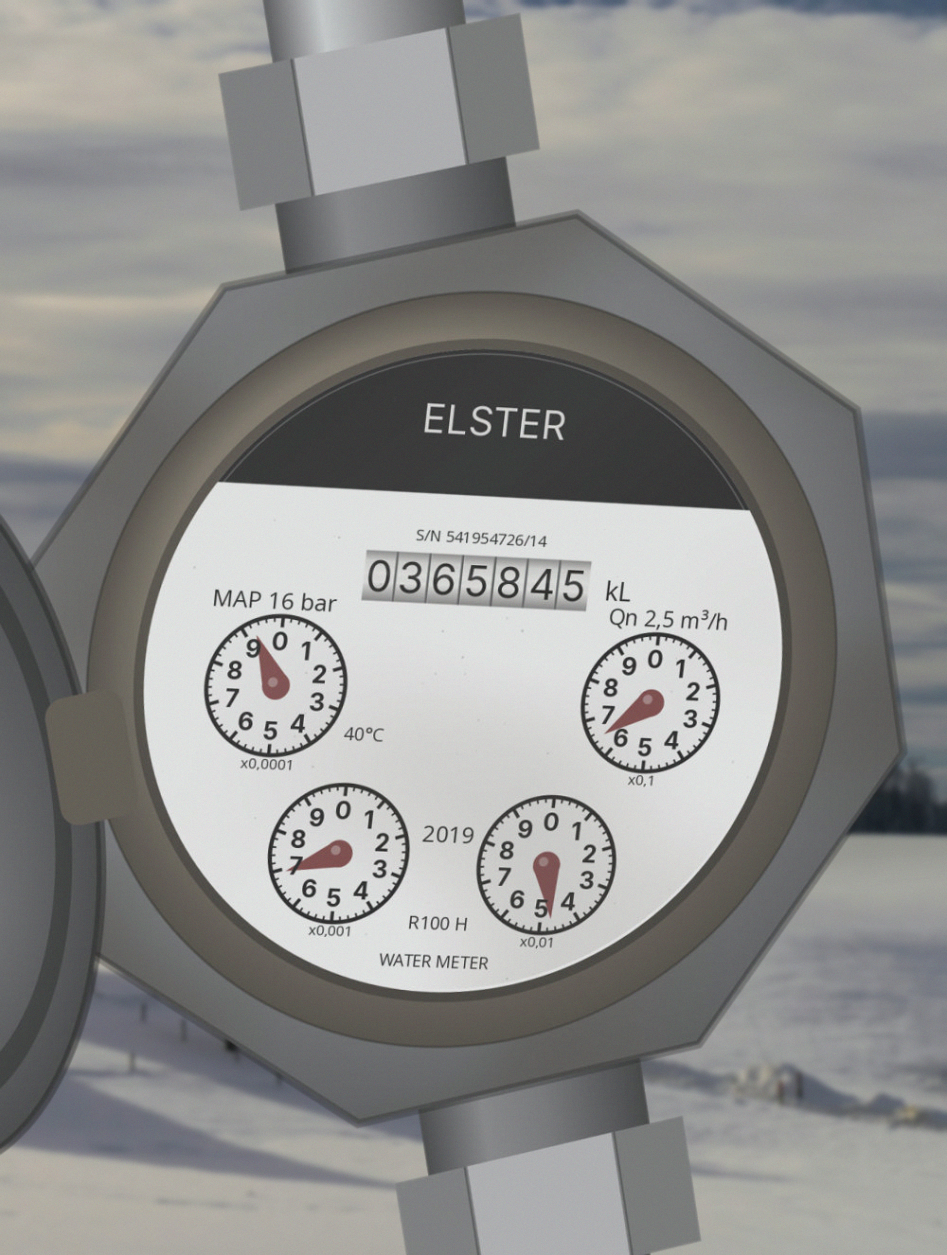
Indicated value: 365845.6469 kL
